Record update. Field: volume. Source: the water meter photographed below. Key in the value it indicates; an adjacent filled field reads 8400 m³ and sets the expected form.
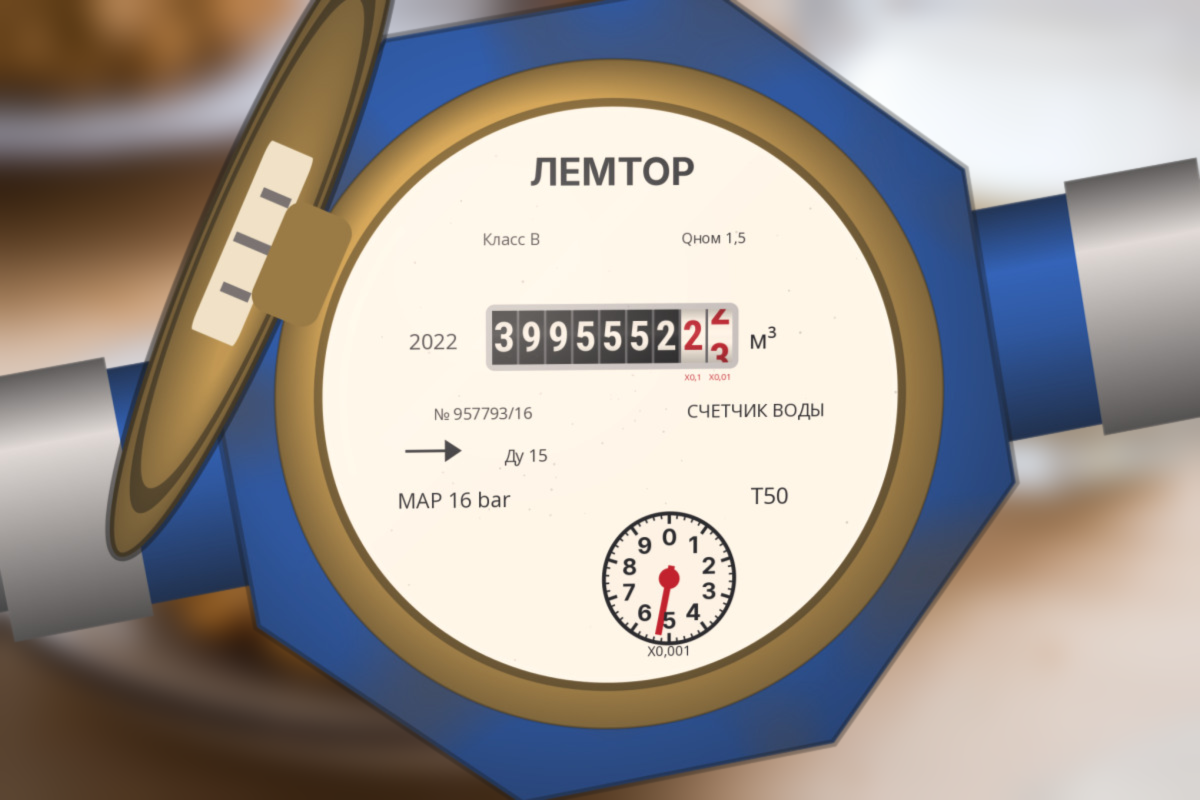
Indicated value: 3995552.225 m³
